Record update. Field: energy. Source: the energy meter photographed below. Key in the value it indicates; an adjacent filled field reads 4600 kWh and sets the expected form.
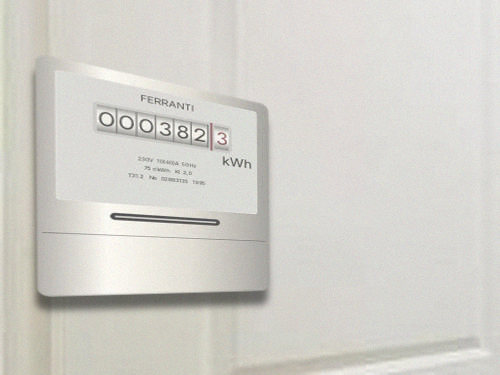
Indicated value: 382.3 kWh
